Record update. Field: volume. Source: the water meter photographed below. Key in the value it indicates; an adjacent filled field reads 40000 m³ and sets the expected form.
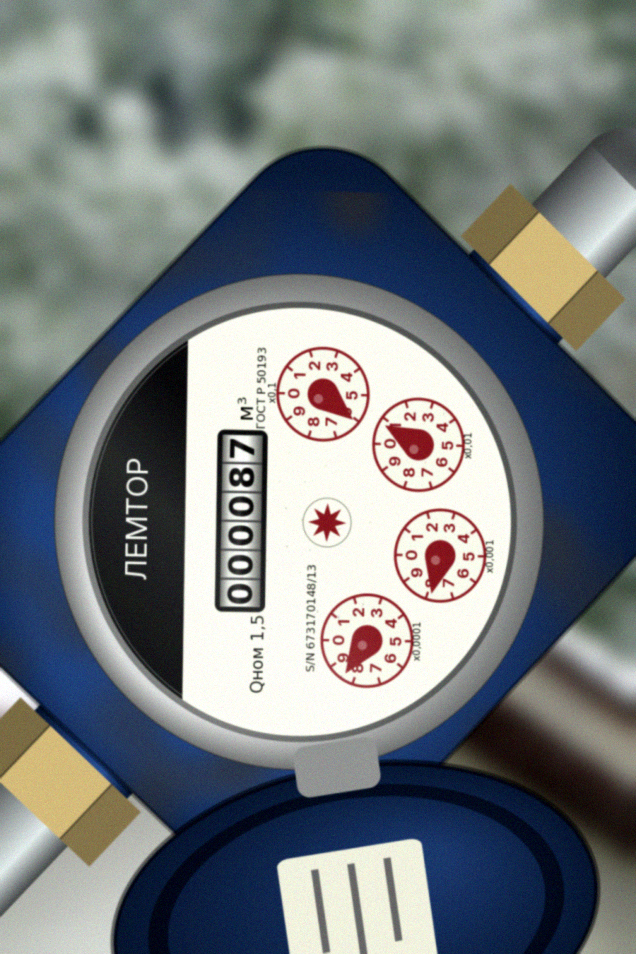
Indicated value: 87.6078 m³
